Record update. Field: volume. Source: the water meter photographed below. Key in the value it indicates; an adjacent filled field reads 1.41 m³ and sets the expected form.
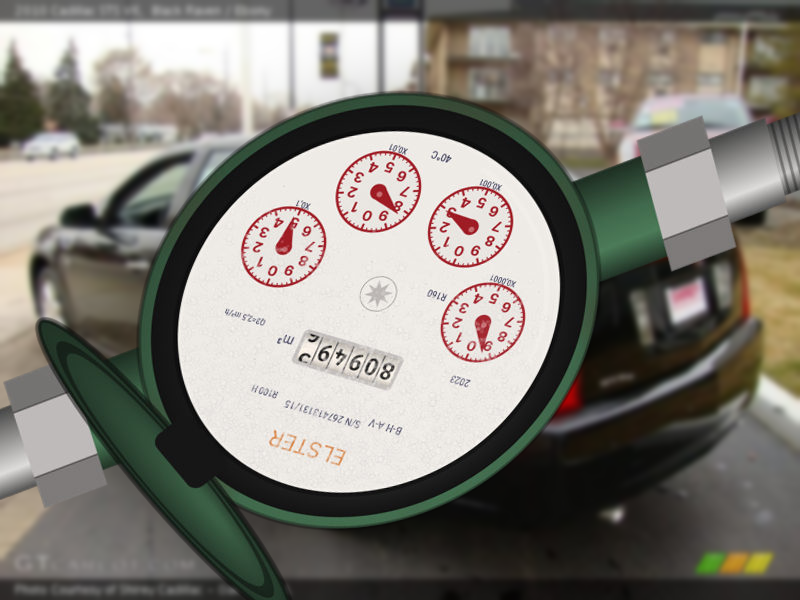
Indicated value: 809495.4829 m³
